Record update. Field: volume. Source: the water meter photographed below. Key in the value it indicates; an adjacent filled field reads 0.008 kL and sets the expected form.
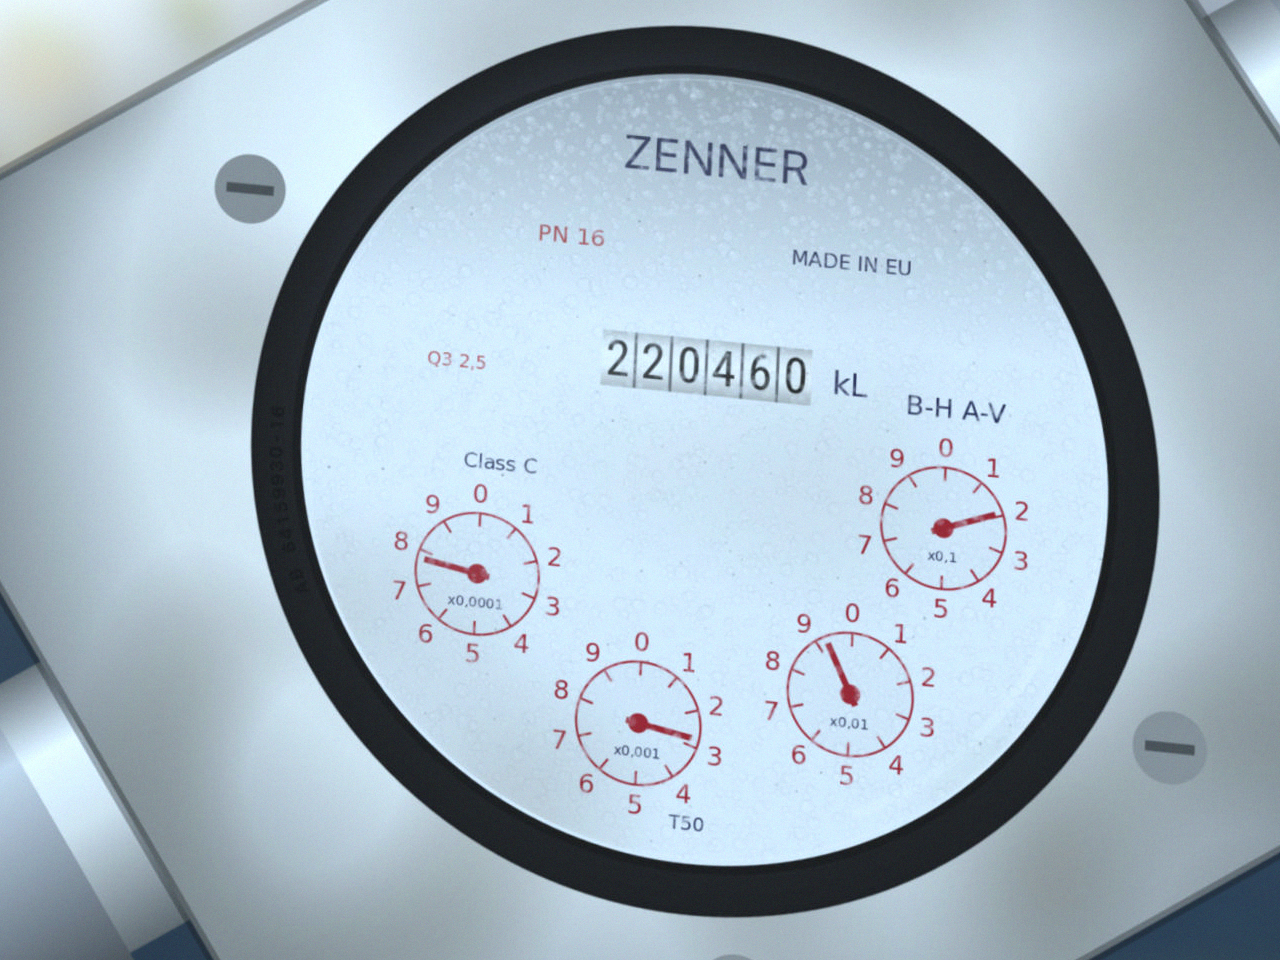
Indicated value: 220460.1927 kL
